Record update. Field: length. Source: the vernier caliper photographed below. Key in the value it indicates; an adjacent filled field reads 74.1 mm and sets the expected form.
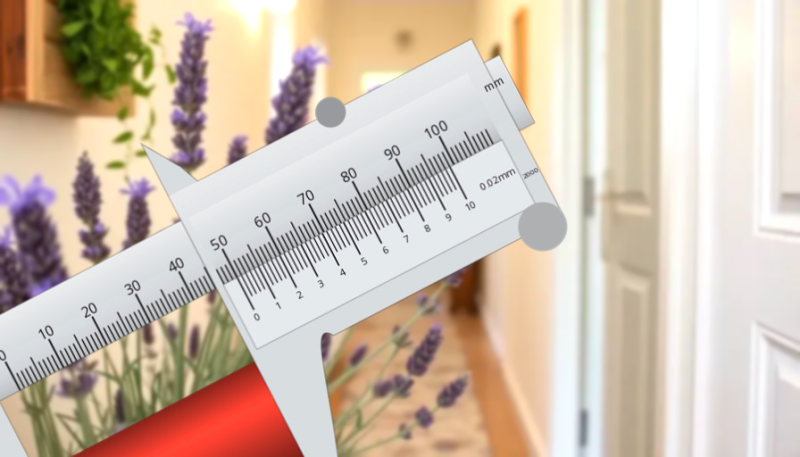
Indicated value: 50.0 mm
